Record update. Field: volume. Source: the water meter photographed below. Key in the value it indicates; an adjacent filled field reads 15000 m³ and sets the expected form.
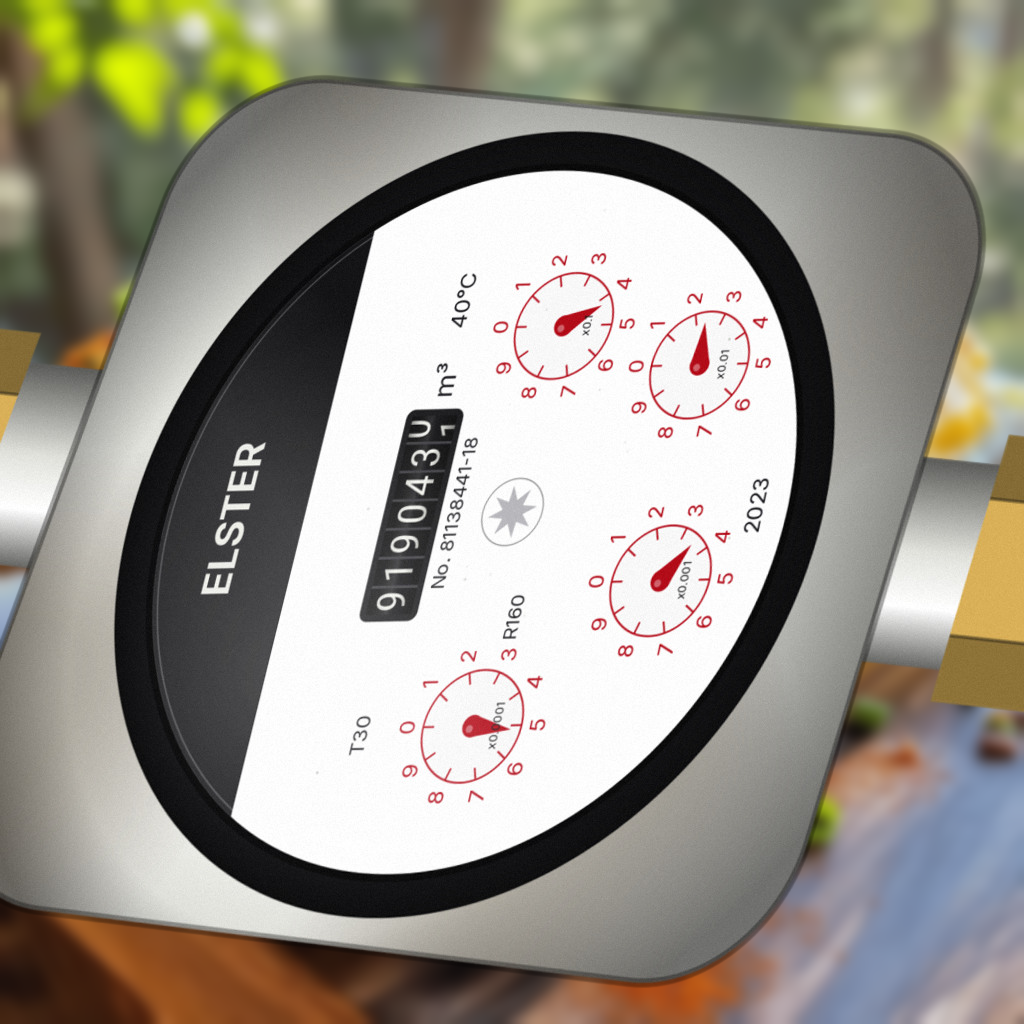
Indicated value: 9190430.4235 m³
